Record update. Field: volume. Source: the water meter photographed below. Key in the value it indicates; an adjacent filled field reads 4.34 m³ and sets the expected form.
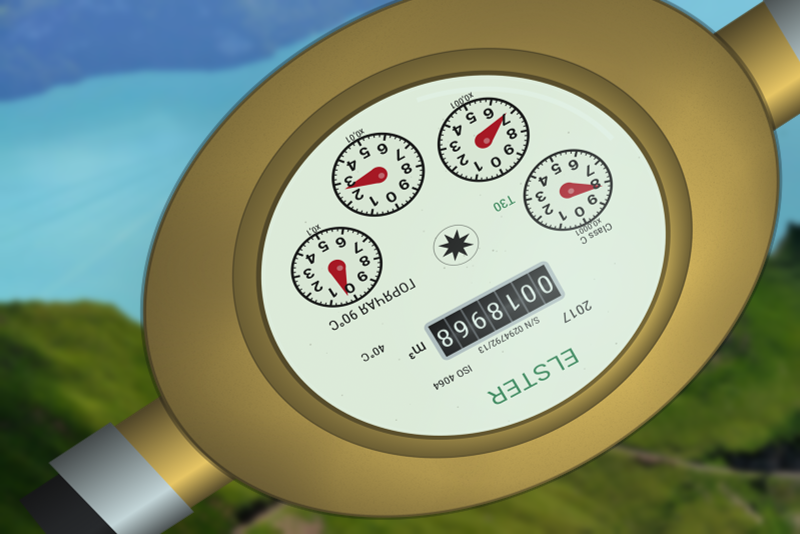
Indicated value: 18968.0268 m³
